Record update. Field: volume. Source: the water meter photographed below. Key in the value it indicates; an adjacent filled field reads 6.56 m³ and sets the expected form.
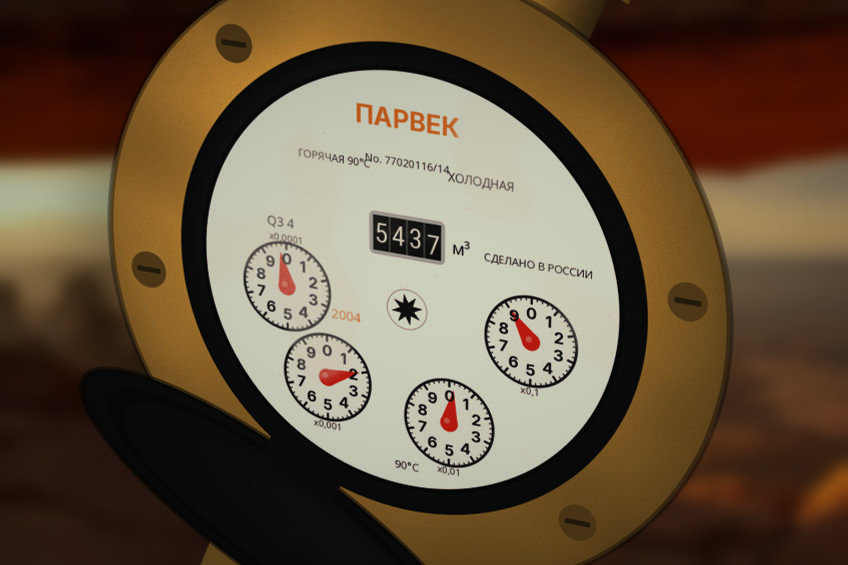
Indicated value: 5436.9019 m³
